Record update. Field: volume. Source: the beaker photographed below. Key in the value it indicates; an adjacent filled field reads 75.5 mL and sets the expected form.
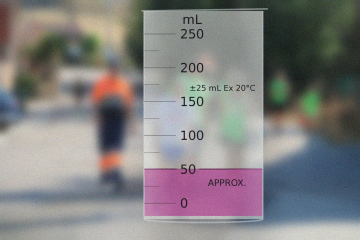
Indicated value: 50 mL
